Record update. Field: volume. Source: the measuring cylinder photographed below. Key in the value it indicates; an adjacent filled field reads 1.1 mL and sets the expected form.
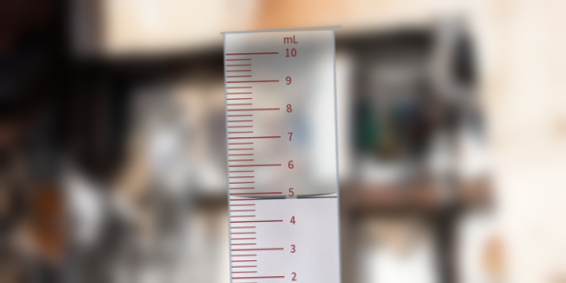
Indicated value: 4.8 mL
